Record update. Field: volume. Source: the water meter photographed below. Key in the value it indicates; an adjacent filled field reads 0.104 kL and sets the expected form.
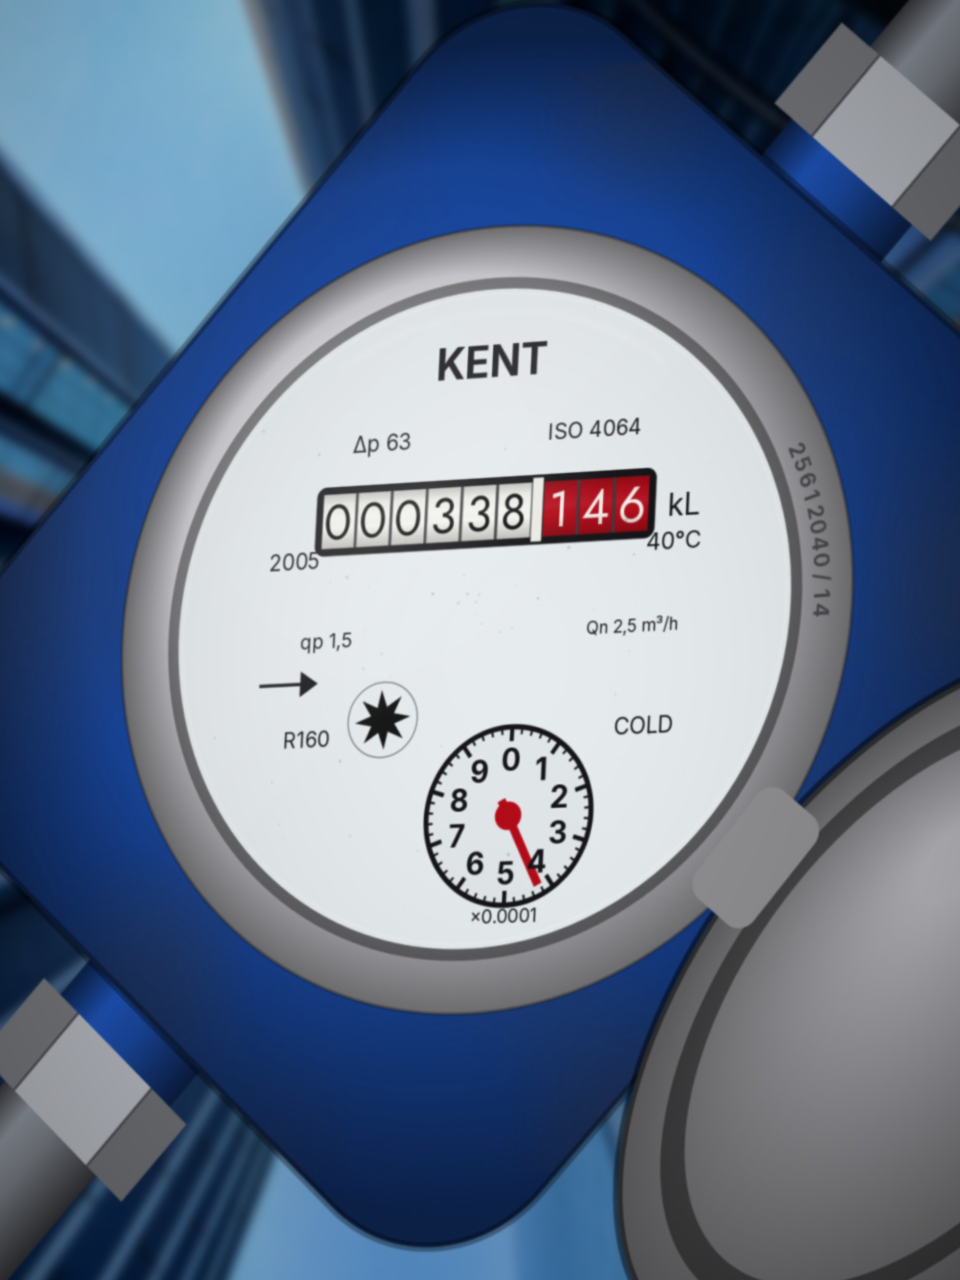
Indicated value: 338.1464 kL
